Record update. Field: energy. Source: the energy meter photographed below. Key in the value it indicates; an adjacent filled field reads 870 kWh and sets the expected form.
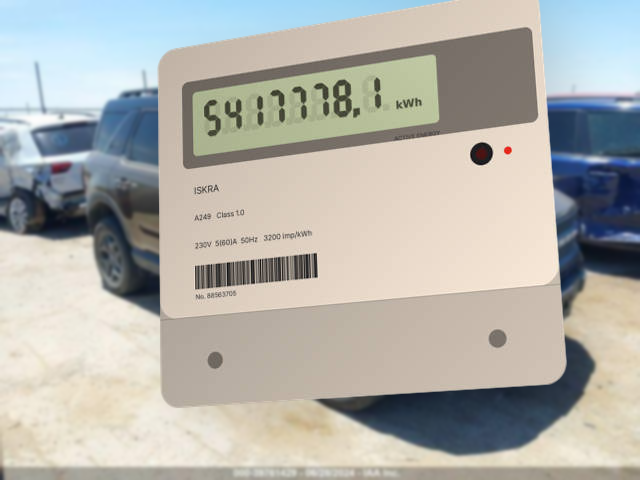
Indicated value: 5417778.1 kWh
